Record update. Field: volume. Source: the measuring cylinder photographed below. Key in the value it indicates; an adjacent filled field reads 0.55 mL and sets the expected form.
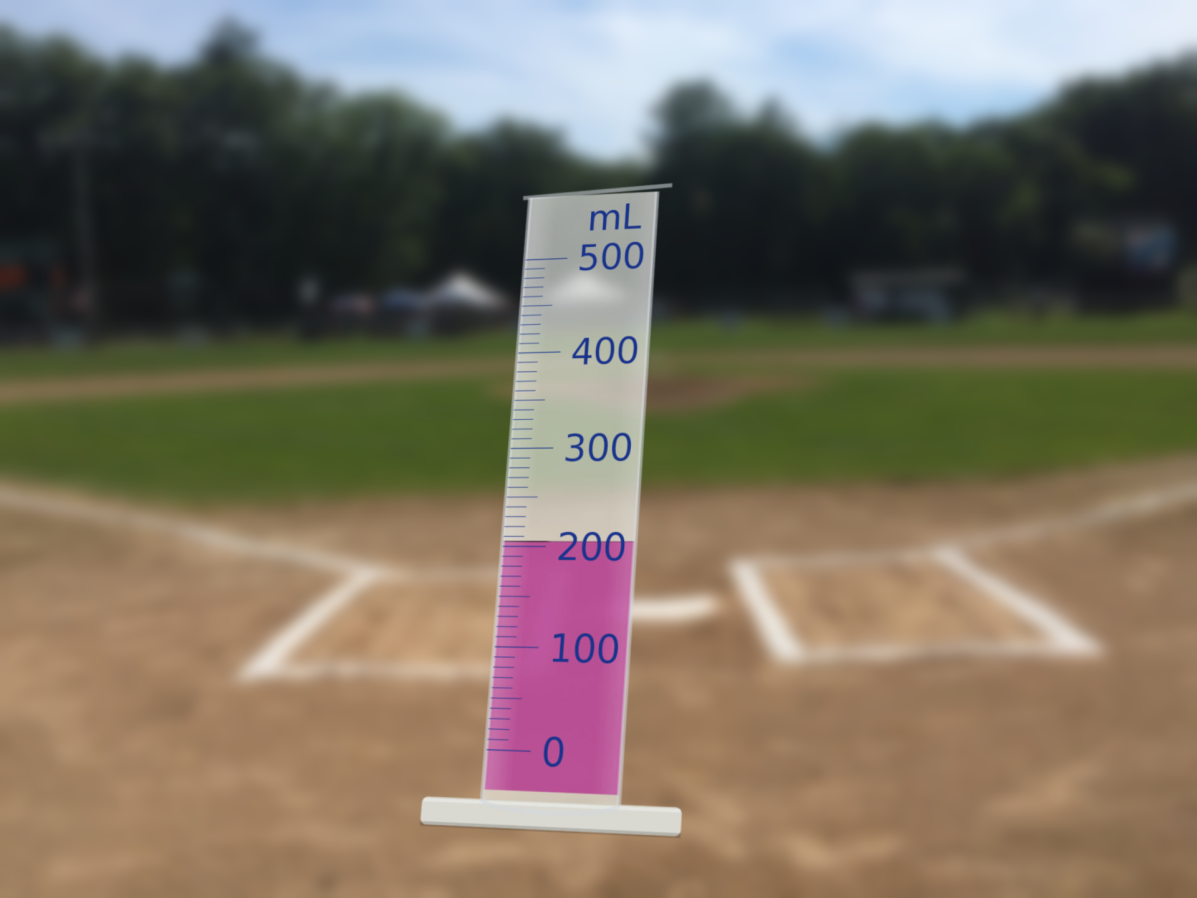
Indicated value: 205 mL
